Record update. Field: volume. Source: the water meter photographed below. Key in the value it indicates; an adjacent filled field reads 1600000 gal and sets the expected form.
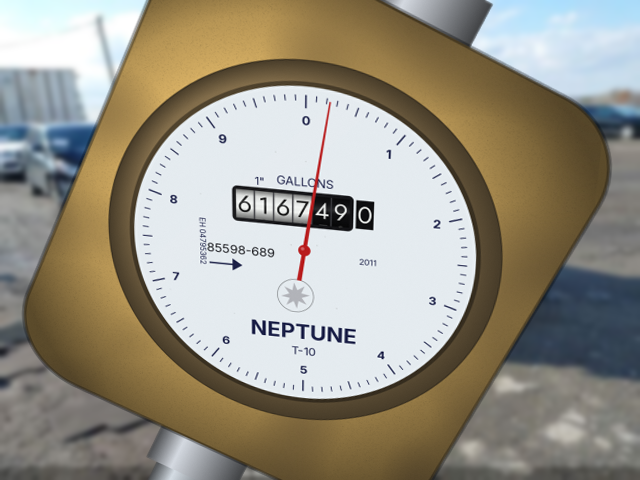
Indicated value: 6167490.2 gal
